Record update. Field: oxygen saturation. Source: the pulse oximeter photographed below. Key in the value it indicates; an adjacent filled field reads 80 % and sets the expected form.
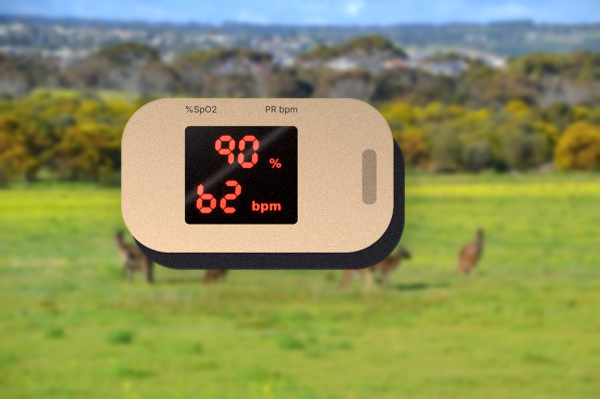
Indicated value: 90 %
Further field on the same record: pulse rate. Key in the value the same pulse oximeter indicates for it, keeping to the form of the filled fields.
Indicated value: 62 bpm
